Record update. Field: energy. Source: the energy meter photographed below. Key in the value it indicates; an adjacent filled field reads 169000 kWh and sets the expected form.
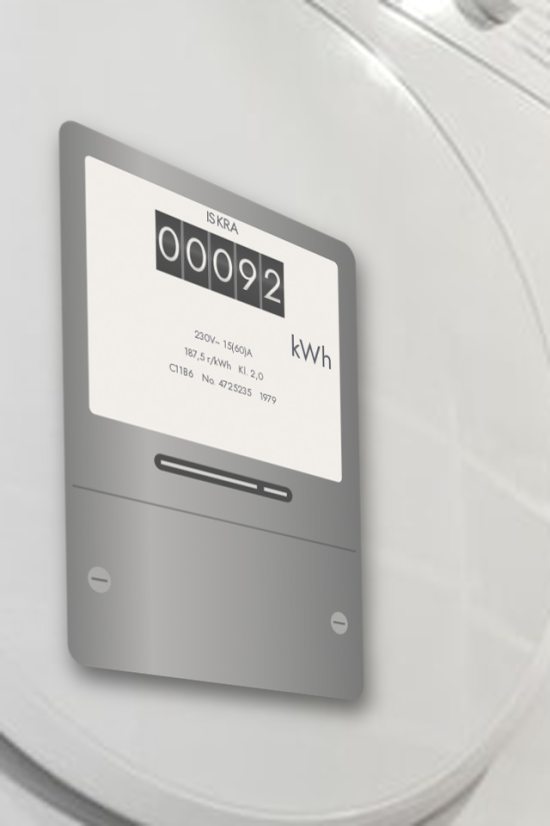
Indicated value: 92 kWh
